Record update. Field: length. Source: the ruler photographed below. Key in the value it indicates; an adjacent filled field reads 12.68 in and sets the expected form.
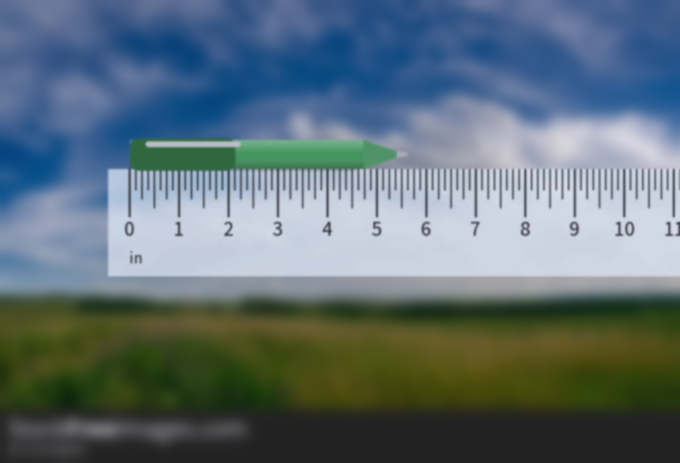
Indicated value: 5.625 in
